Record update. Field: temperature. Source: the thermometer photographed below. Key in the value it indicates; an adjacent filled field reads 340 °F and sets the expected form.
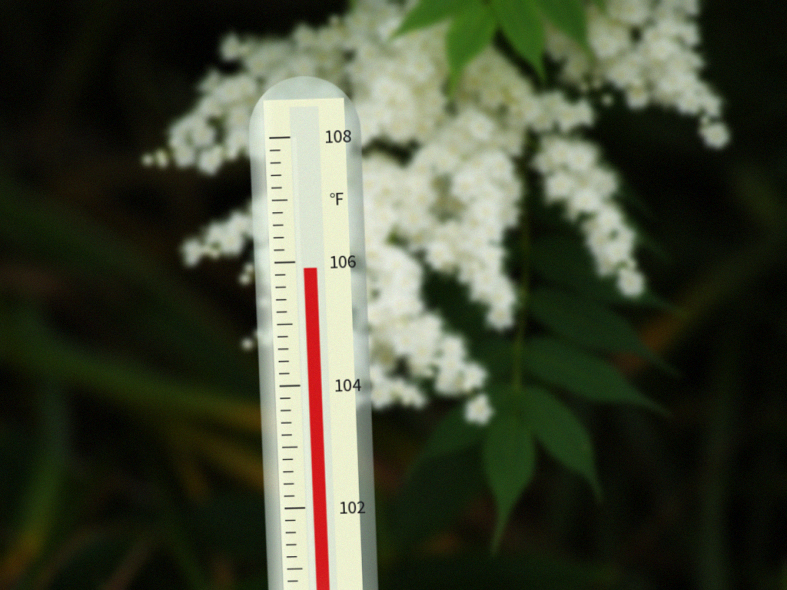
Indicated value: 105.9 °F
